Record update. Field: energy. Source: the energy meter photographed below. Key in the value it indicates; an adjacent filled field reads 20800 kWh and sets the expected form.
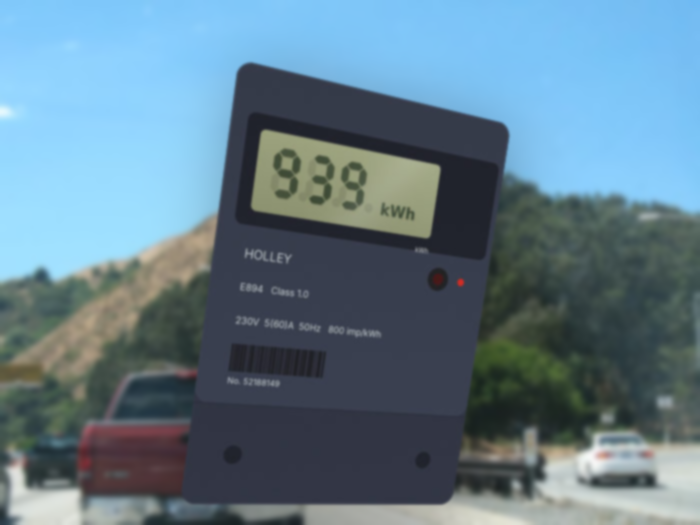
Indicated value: 939 kWh
